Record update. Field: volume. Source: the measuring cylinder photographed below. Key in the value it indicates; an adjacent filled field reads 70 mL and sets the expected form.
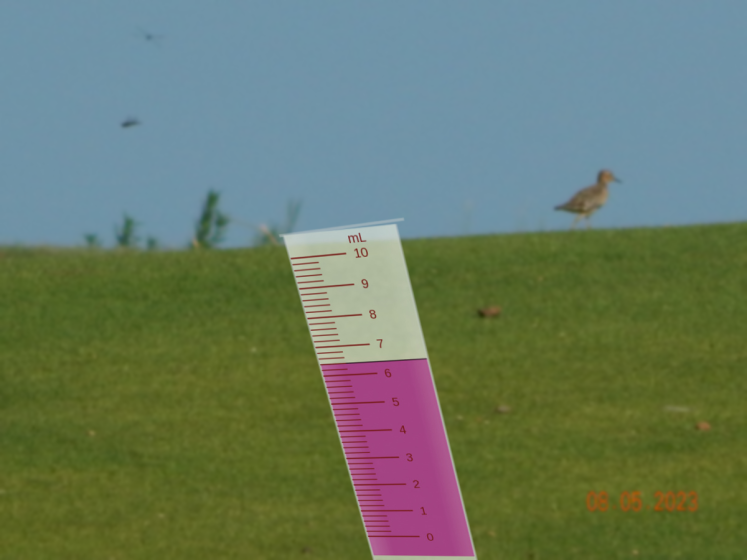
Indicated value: 6.4 mL
